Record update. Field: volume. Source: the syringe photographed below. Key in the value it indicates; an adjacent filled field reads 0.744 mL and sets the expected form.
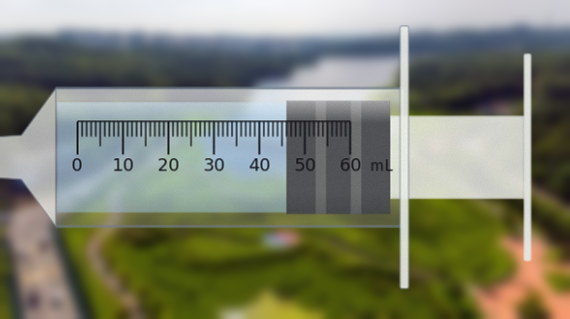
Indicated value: 46 mL
